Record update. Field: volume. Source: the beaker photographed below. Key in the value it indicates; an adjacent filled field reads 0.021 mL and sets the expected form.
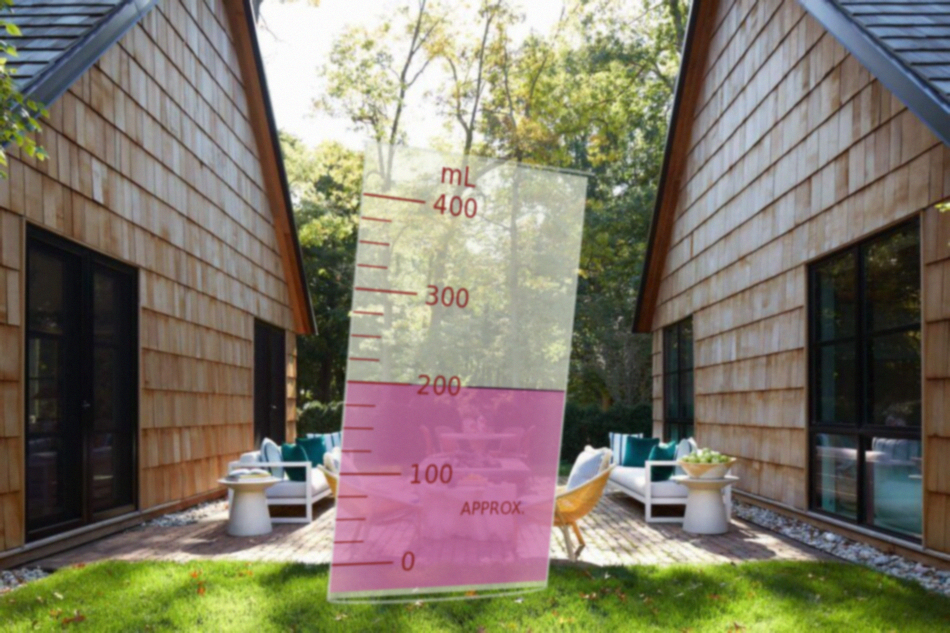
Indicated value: 200 mL
